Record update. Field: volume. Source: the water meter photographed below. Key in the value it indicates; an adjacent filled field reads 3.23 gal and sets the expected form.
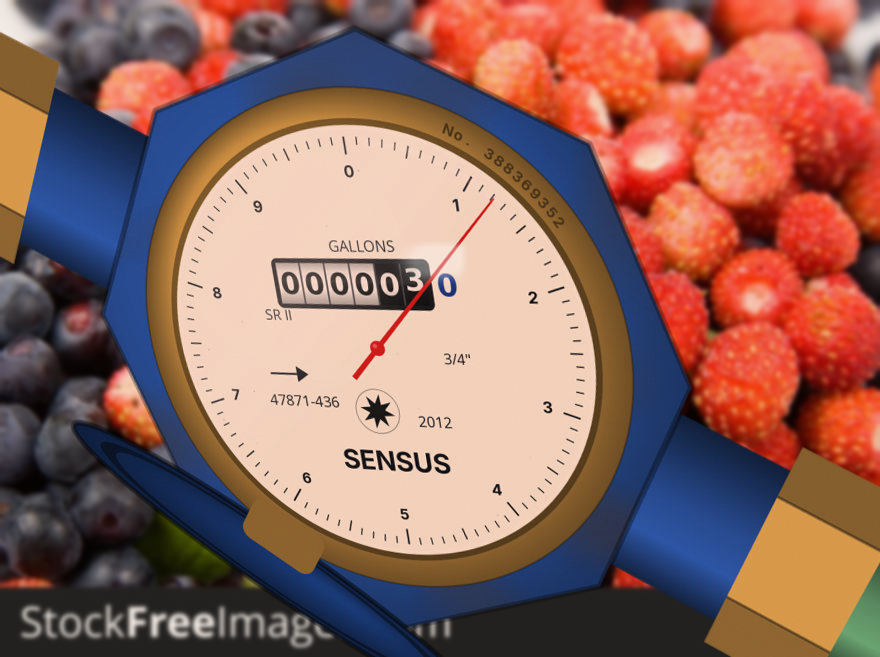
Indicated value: 31.2 gal
